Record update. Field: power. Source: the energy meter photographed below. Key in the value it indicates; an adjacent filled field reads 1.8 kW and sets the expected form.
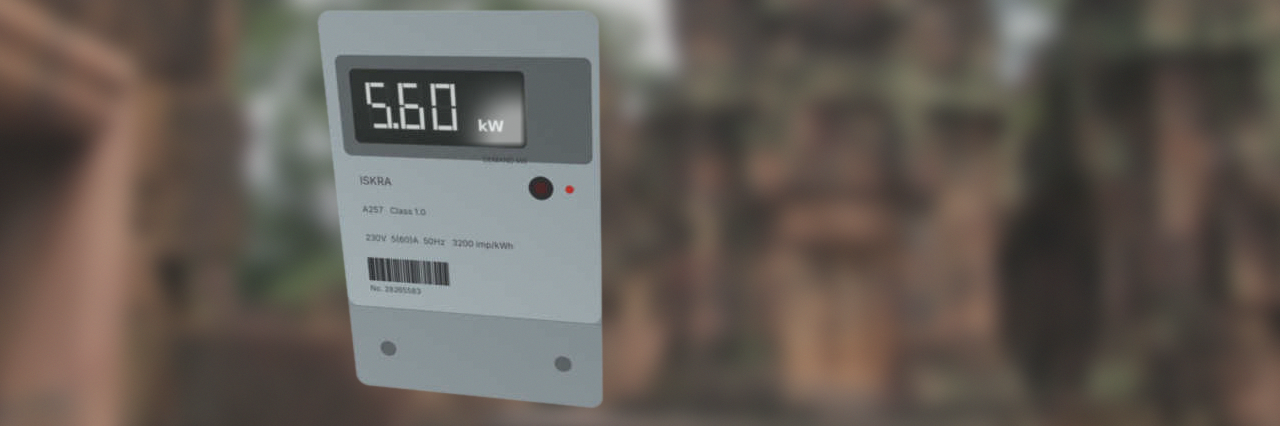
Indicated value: 5.60 kW
